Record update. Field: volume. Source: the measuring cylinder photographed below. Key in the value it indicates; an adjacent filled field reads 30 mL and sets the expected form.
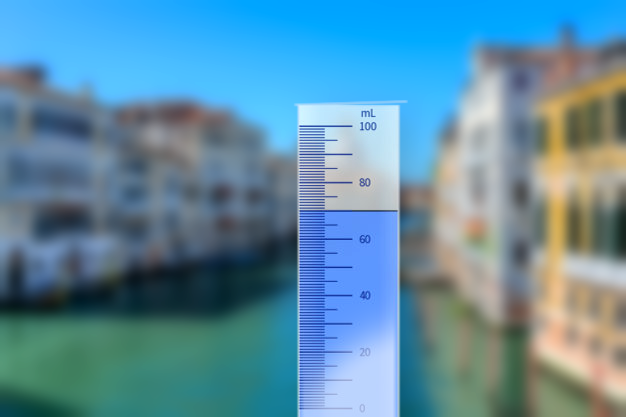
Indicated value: 70 mL
